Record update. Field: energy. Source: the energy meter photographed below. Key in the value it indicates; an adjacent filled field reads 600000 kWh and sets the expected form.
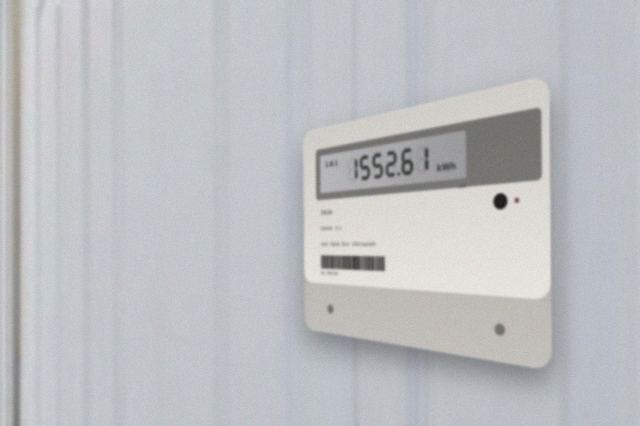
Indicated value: 1552.61 kWh
